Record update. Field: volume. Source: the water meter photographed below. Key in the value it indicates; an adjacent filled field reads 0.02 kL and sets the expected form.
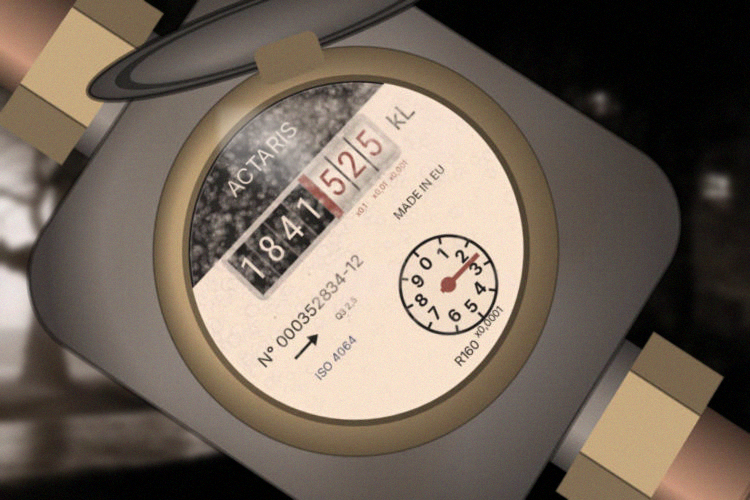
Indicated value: 1841.5252 kL
